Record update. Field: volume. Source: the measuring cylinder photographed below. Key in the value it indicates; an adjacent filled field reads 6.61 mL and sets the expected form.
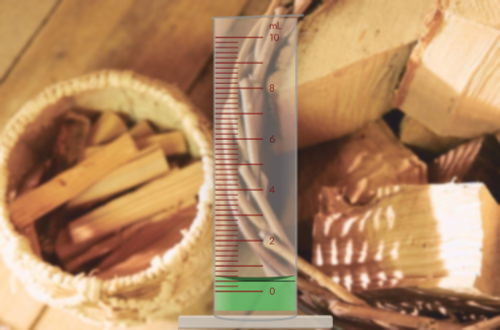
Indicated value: 0.4 mL
